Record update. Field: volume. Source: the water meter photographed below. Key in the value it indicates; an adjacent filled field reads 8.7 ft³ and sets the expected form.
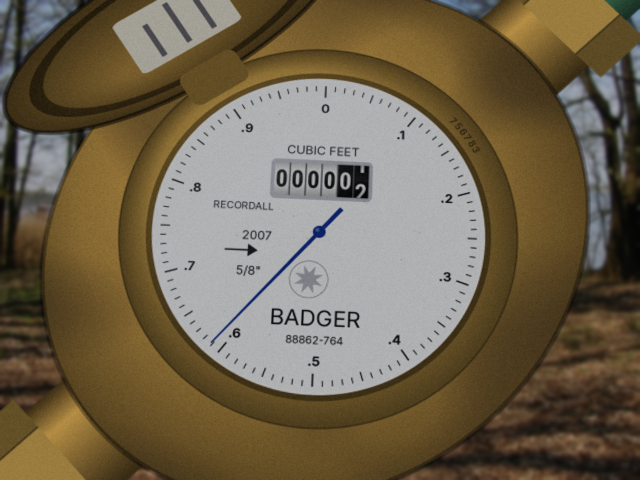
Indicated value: 1.61 ft³
